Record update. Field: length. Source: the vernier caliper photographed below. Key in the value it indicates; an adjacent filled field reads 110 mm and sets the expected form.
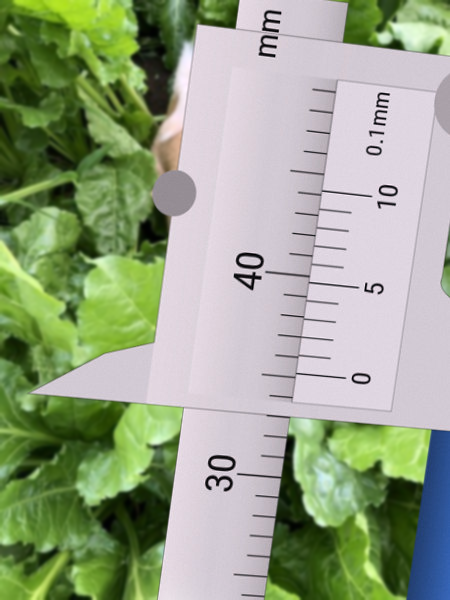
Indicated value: 35.2 mm
